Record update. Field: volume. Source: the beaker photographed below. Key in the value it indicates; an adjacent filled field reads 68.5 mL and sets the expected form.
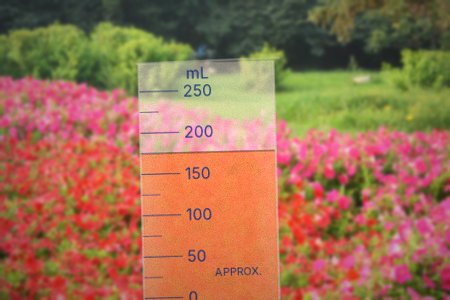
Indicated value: 175 mL
